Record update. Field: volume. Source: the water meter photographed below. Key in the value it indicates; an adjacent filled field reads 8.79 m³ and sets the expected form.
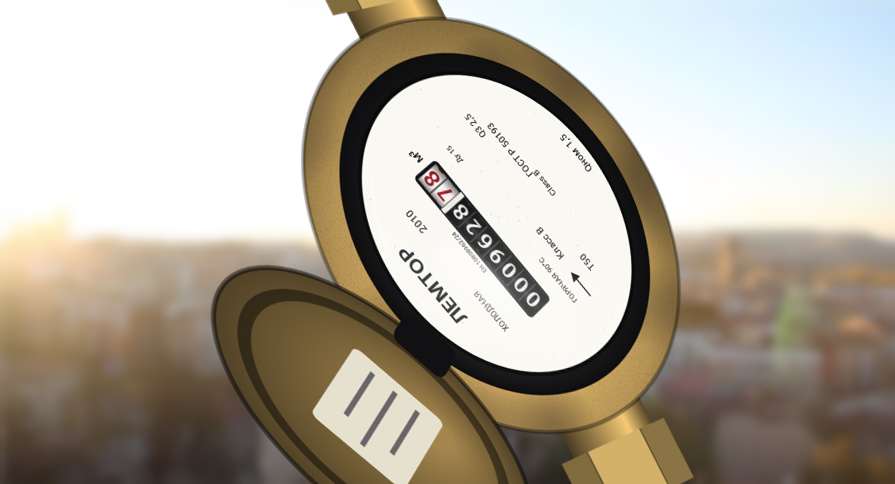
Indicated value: 9628.78 m³
